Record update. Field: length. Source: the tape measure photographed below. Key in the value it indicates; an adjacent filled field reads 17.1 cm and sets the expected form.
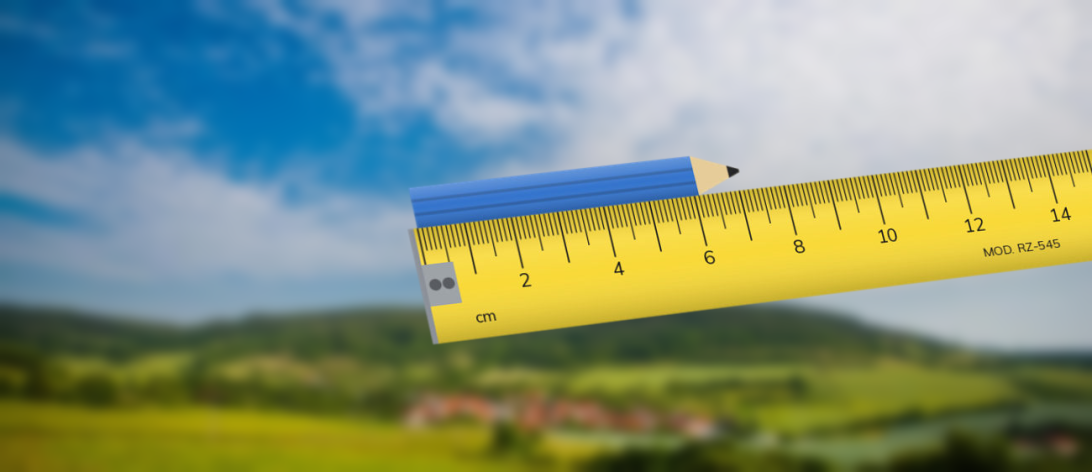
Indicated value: 7.1 cm
